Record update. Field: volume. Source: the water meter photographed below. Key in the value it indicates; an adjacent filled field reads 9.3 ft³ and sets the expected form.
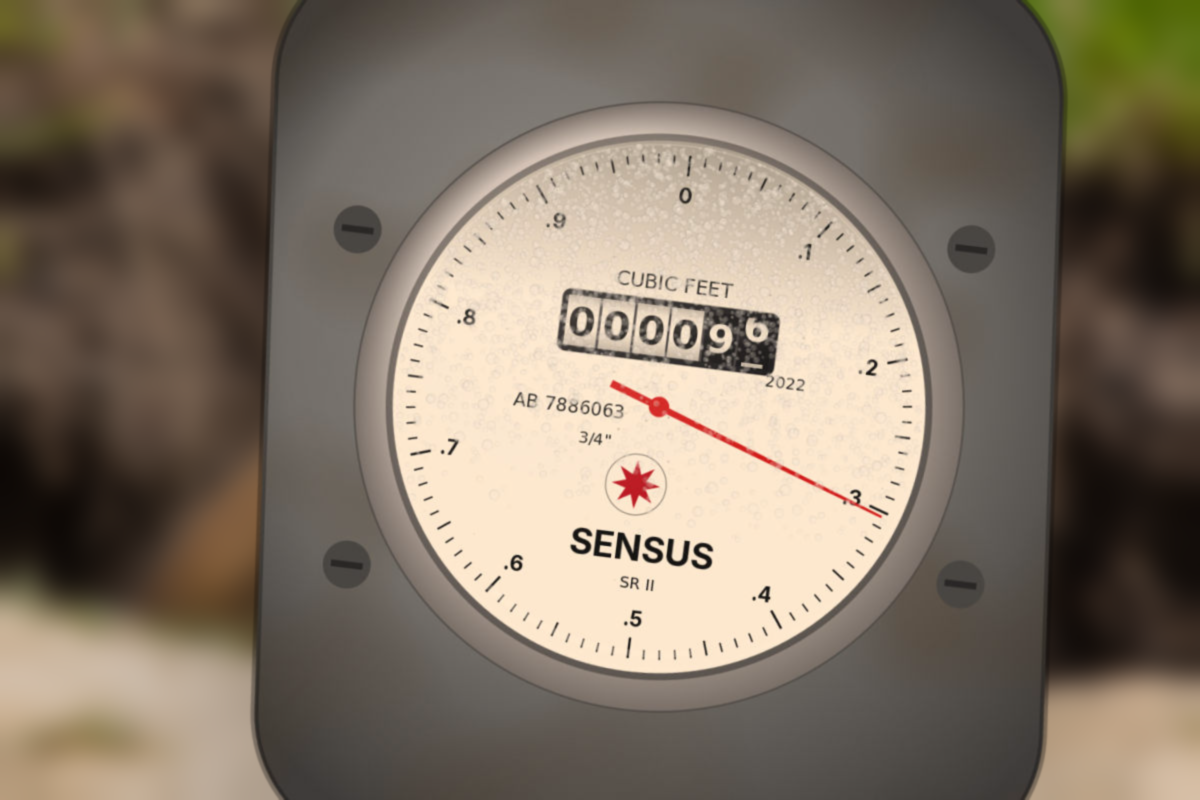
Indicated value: 96.30 ft³
